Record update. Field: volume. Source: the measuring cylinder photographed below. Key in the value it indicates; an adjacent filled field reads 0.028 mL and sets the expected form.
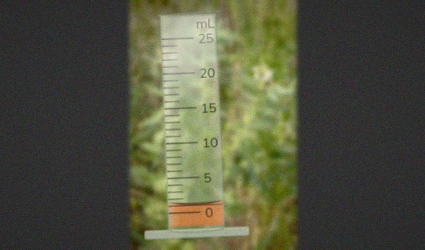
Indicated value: 1 mL
